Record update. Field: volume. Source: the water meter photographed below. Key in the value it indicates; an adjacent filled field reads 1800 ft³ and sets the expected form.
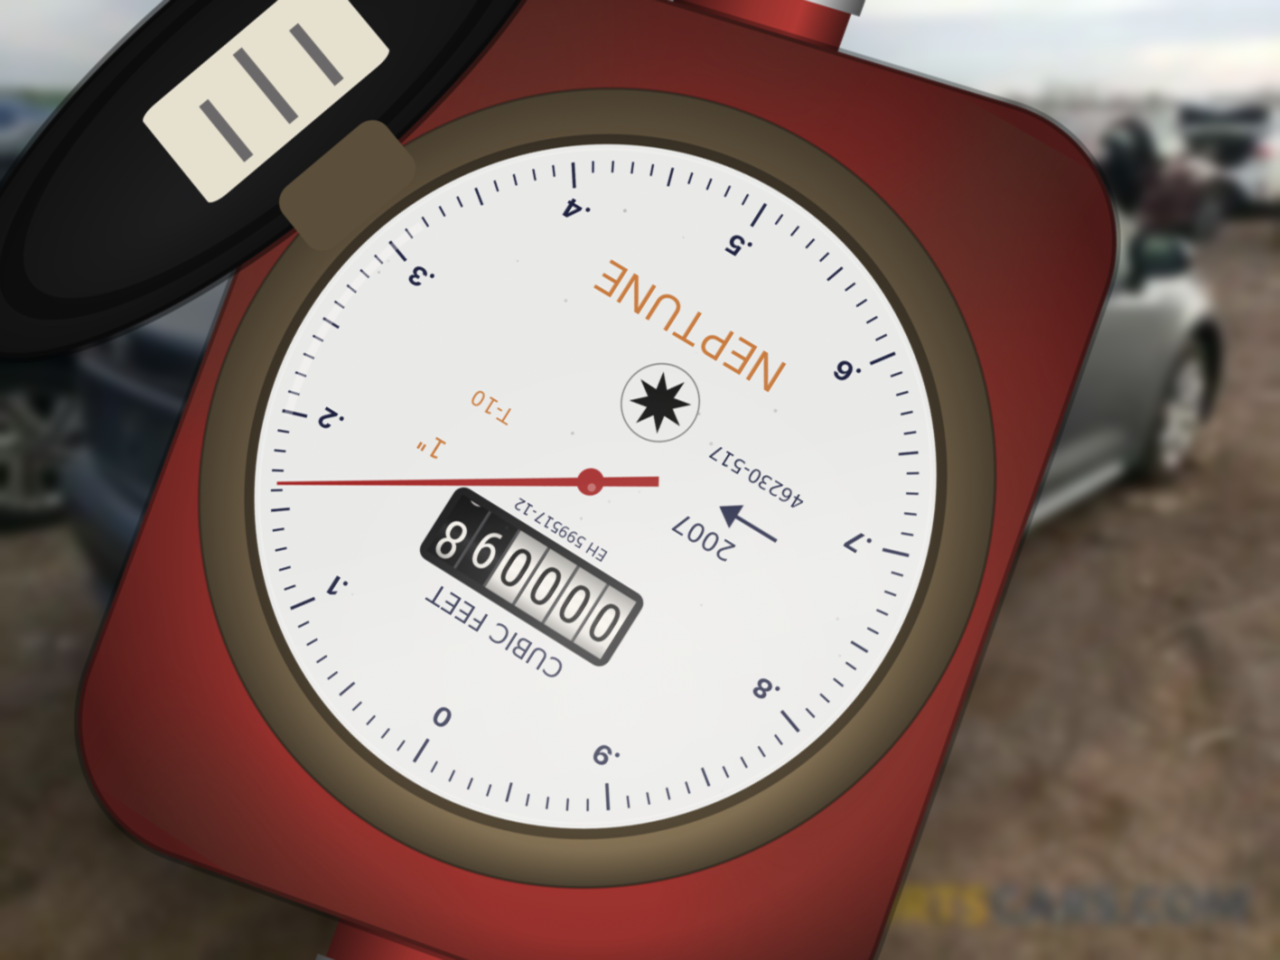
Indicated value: 98.16 ft³
